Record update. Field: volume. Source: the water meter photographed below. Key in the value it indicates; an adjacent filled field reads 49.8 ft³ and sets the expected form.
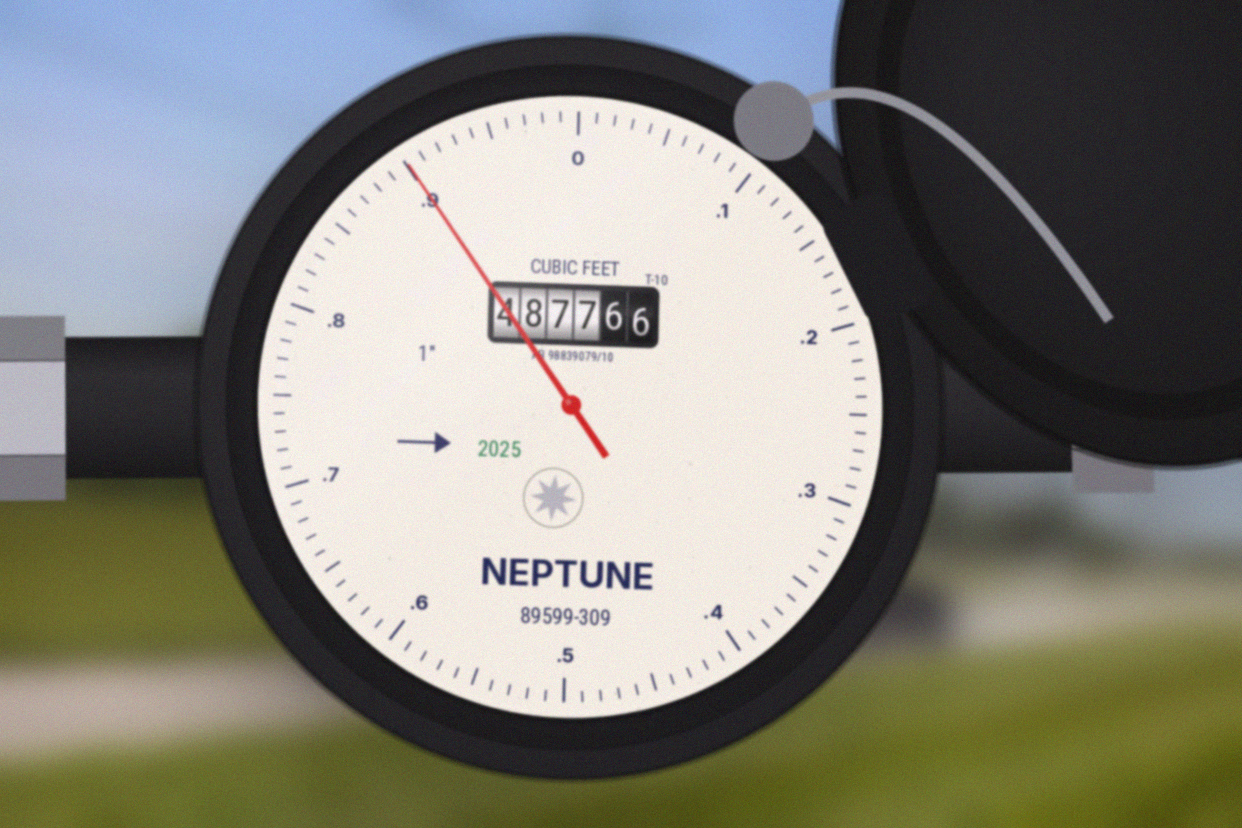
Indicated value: 487765.90 ft³
